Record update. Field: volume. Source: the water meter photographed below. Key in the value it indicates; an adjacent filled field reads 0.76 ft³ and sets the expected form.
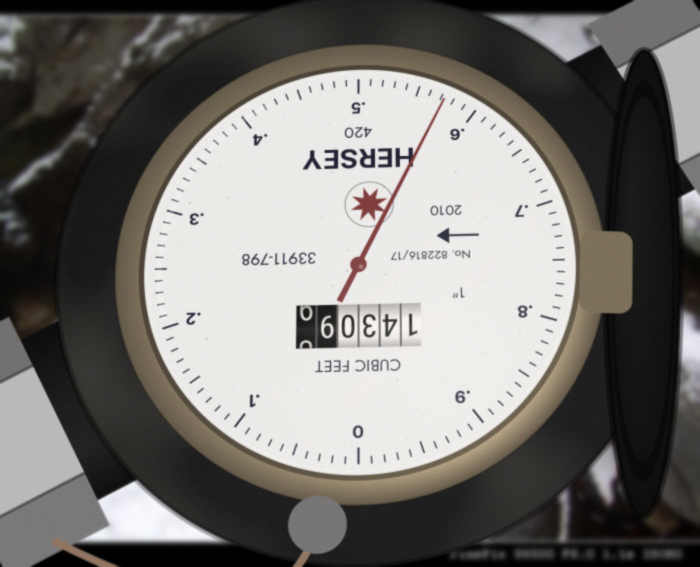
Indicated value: 143098.57 ft³
